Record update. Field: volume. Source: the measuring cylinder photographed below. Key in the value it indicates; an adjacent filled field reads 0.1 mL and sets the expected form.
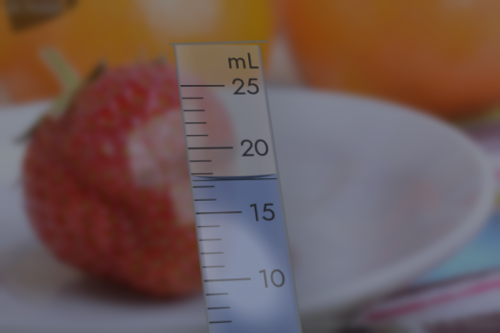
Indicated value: 17.5 mL
